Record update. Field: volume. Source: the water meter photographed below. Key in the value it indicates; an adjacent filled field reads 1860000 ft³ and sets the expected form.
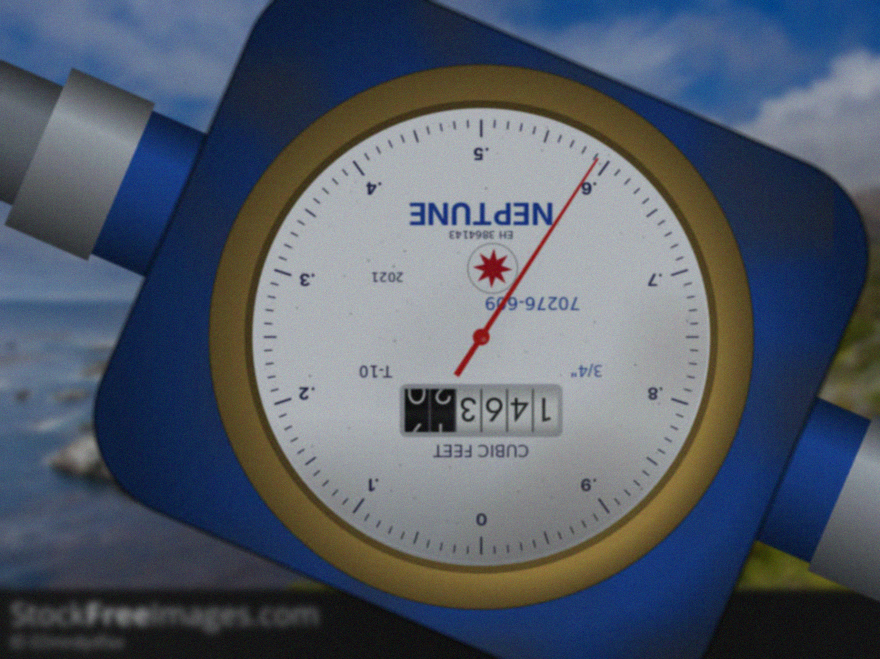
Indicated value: 146319.59 ft³
